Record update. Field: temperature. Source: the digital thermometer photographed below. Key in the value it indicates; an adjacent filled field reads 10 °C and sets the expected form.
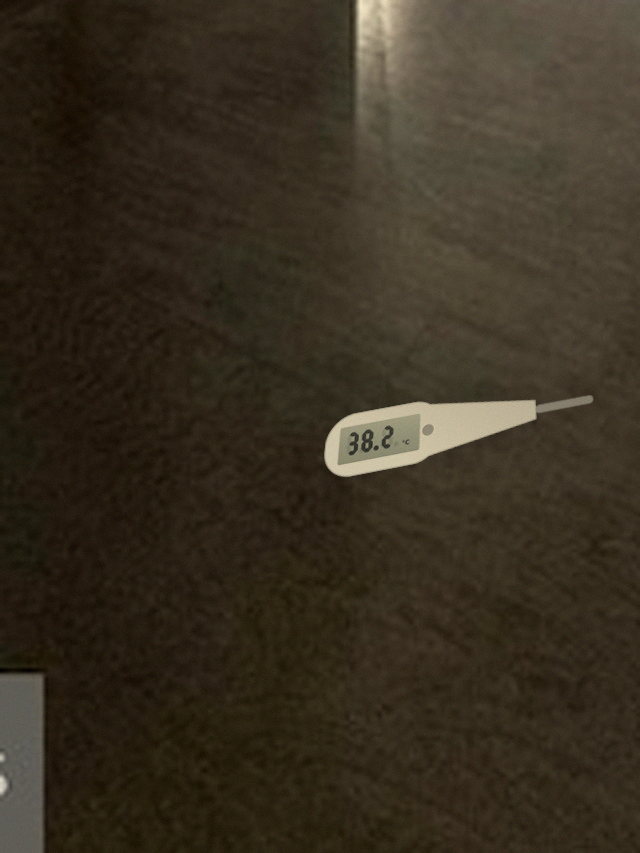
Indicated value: 38.2 °C
